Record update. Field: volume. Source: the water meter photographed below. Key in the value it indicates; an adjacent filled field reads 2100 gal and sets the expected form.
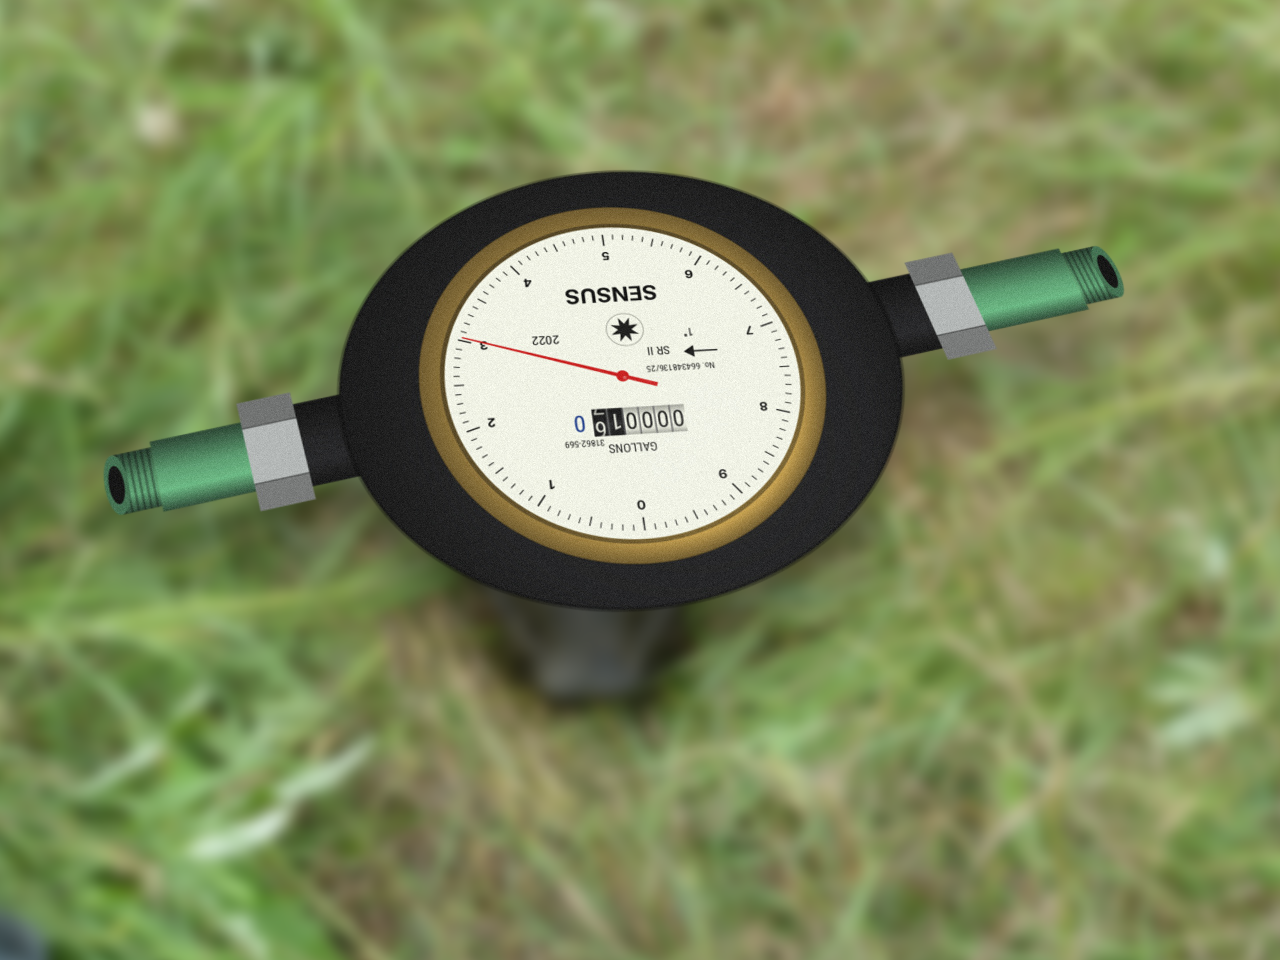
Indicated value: 163.0 gal
